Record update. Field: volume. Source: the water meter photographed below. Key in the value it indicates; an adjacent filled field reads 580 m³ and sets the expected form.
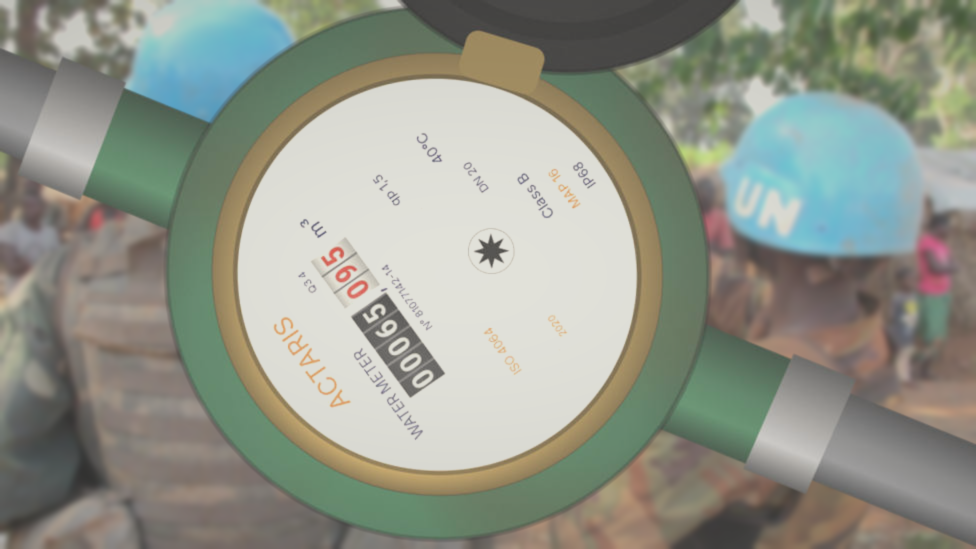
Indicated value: 65.095 m³
